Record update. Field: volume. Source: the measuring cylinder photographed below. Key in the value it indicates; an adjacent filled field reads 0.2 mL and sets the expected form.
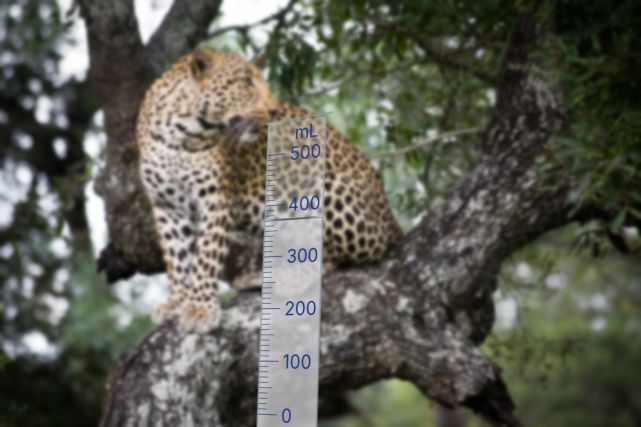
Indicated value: 370 mL
